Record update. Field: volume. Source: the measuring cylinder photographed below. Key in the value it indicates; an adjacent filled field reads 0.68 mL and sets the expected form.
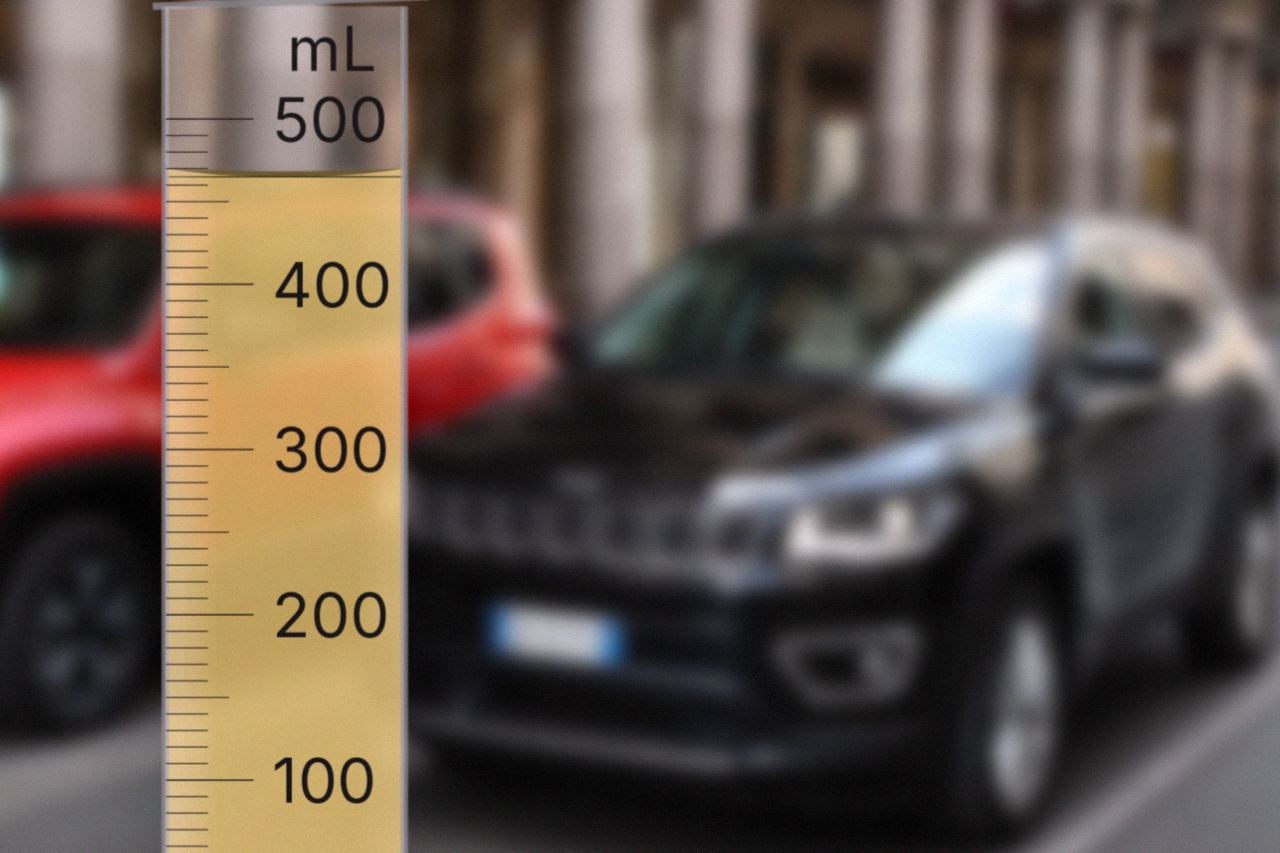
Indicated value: 465 mL
